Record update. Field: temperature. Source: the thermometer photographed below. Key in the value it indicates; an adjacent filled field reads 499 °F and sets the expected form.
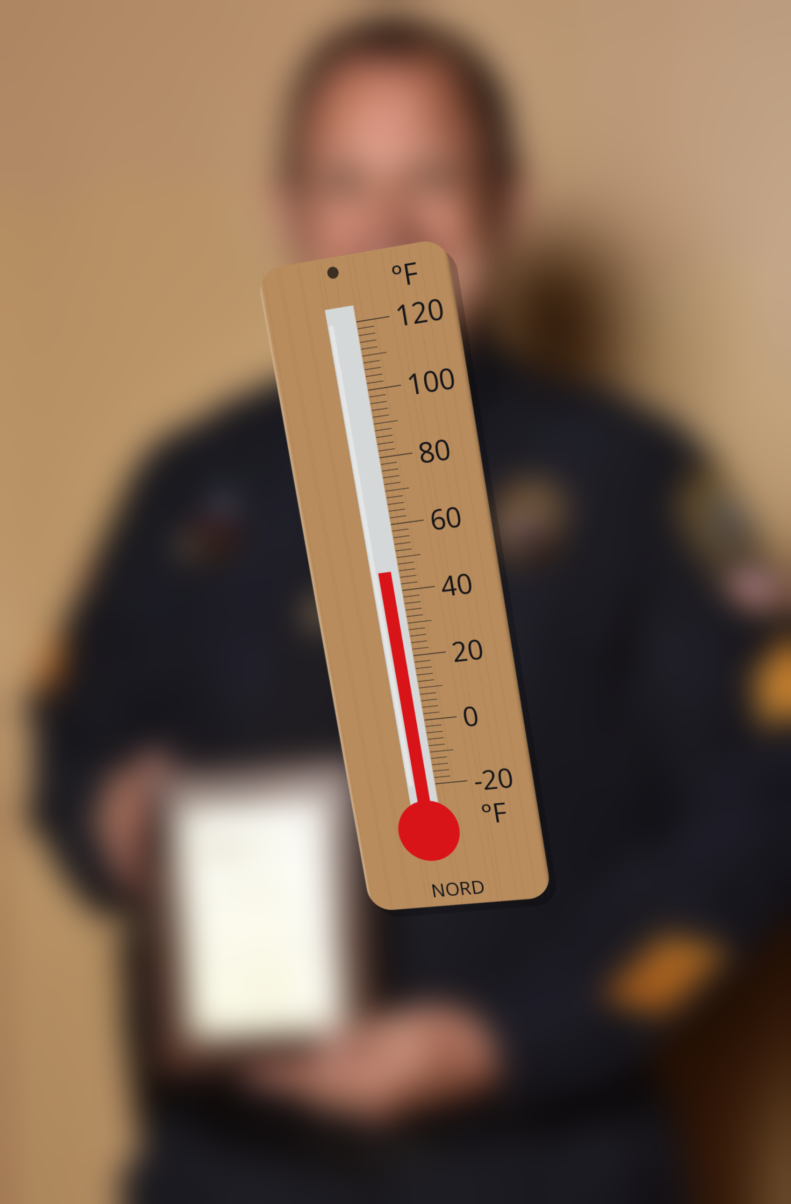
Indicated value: 46 °F
